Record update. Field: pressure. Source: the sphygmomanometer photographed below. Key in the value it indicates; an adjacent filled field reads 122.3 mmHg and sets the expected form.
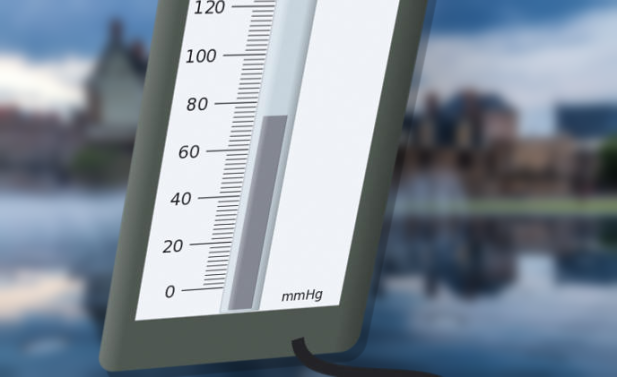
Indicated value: 74 mmHg
